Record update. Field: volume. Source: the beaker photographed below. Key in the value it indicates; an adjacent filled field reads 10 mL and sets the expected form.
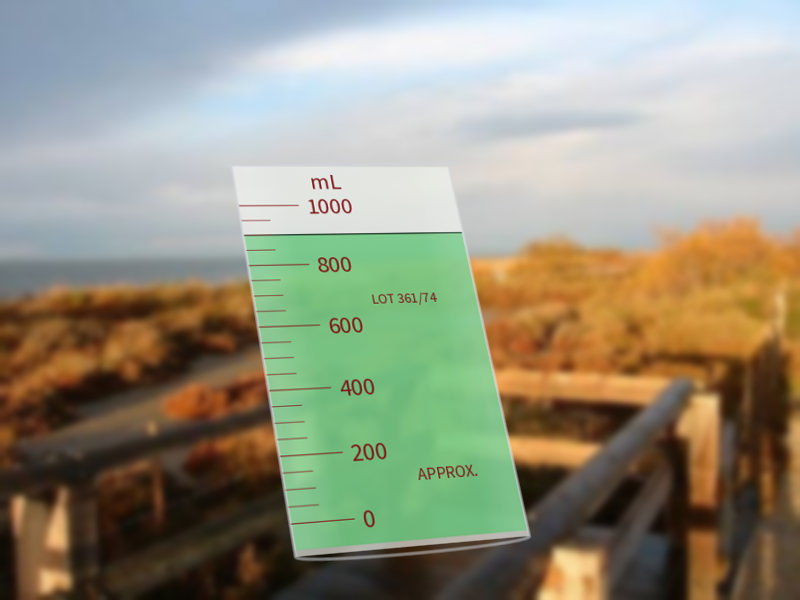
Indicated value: 900 mL
